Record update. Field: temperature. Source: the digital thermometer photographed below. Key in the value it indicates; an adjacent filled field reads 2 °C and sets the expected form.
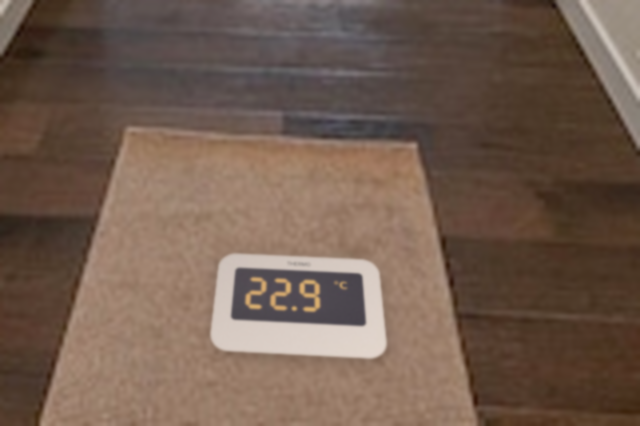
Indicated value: 22.9 °C
